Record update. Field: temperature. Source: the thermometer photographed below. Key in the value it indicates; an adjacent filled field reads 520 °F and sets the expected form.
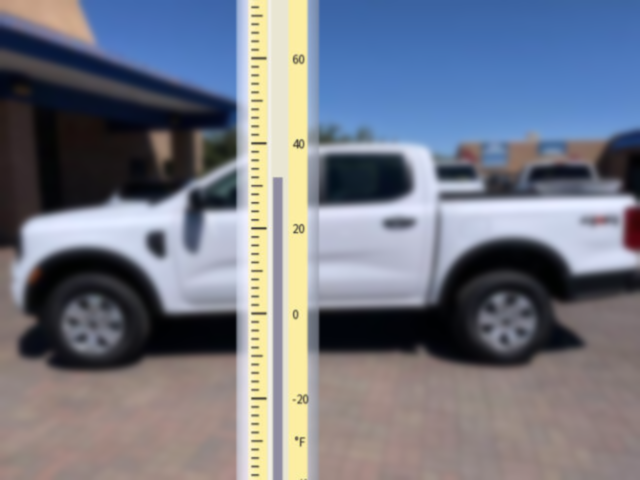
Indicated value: 32 °F
